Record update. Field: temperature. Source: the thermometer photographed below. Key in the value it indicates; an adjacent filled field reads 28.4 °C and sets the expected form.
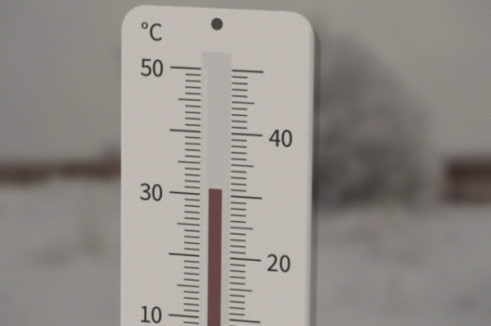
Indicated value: 31 °C
